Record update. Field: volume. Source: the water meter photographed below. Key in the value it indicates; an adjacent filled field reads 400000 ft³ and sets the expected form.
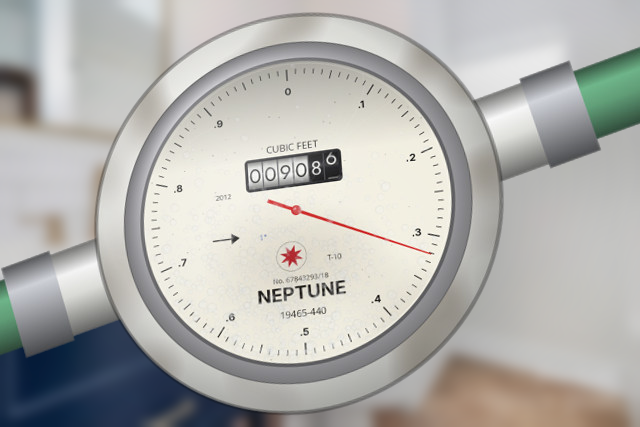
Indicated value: 9086.32 ft³
